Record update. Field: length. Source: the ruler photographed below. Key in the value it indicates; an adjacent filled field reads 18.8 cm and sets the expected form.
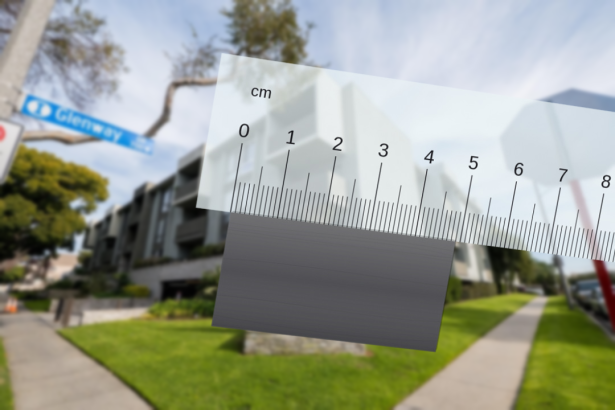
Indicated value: 4.9 cm
